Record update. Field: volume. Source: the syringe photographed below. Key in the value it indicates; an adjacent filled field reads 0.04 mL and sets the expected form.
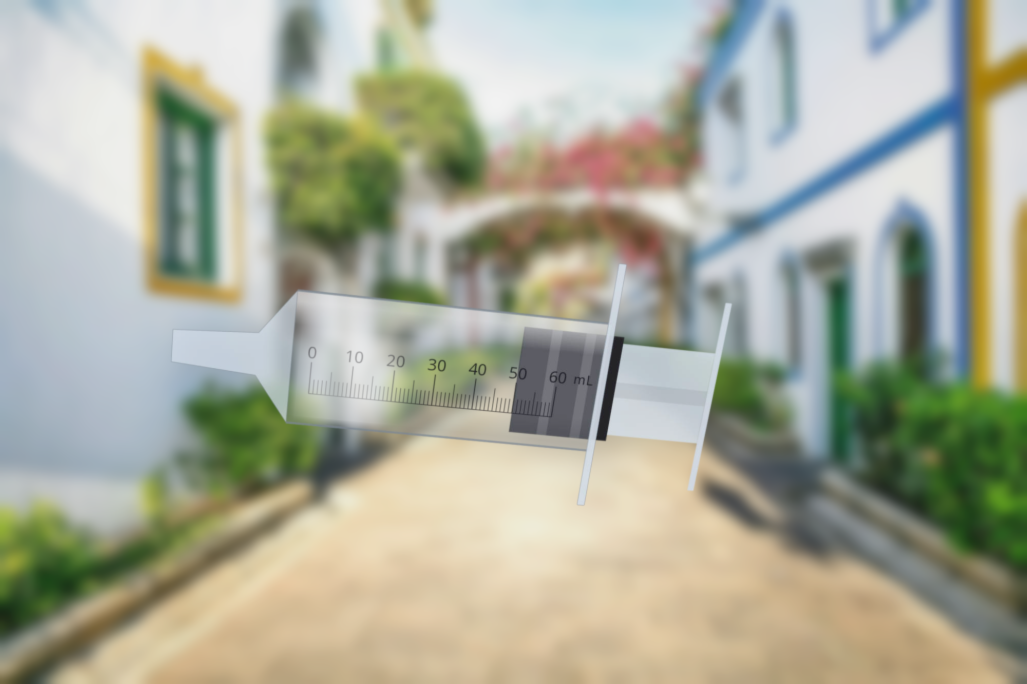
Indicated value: 50 mL
